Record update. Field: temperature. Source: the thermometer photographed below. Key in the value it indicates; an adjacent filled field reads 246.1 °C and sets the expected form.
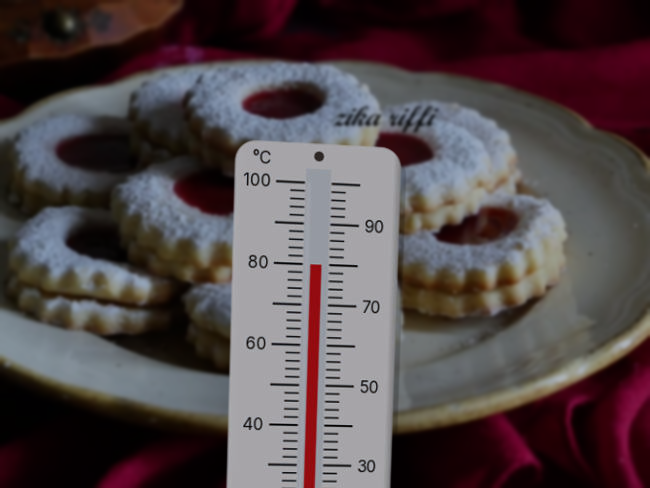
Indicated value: 80 °C
